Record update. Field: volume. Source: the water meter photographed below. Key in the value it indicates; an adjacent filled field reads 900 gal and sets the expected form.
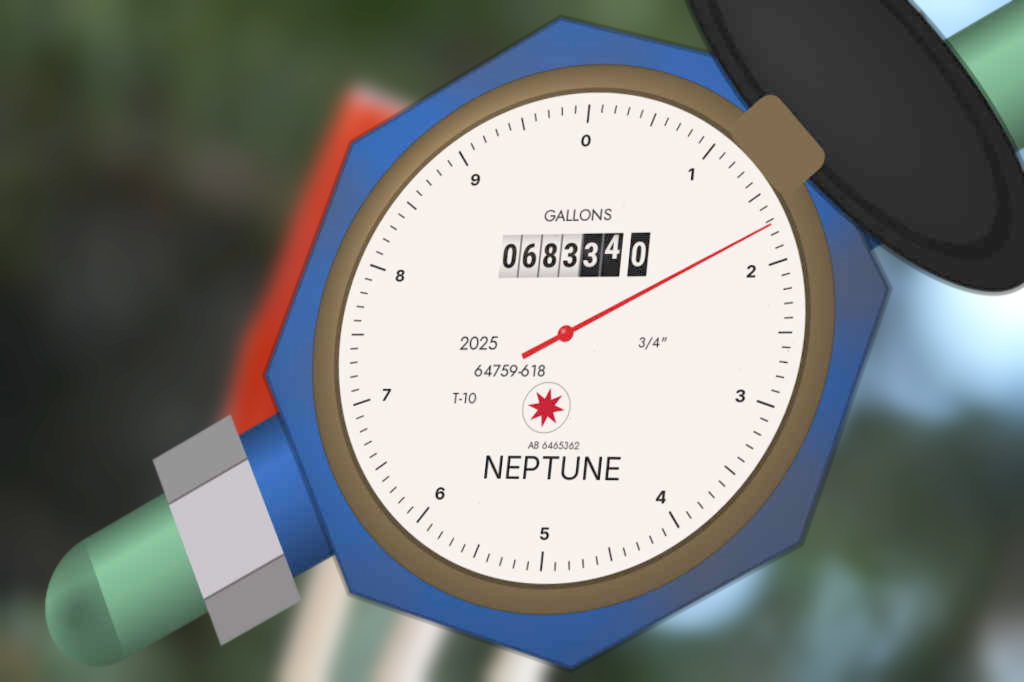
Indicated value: 683341.7 gal
